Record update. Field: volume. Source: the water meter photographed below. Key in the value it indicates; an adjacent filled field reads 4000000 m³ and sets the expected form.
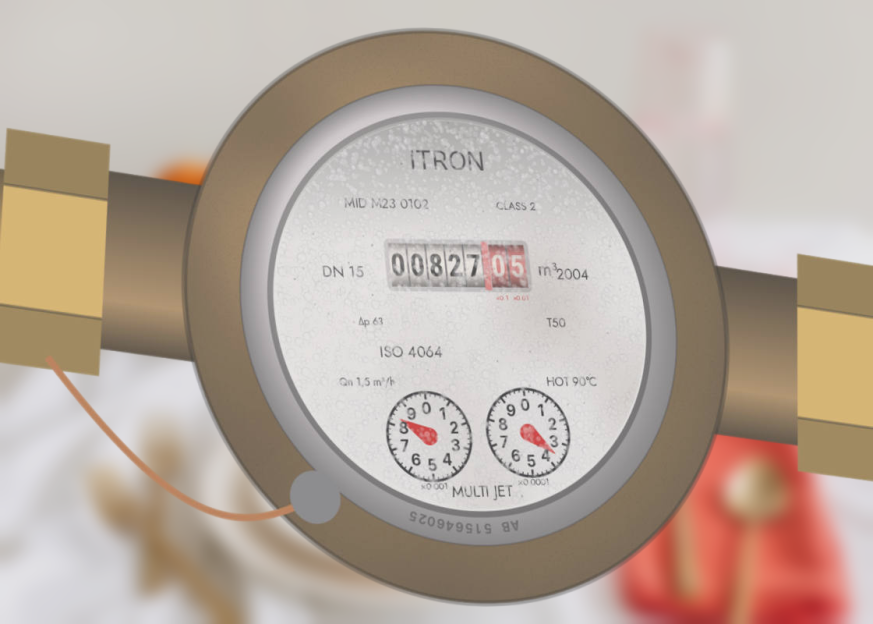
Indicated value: 827.0583 m³
